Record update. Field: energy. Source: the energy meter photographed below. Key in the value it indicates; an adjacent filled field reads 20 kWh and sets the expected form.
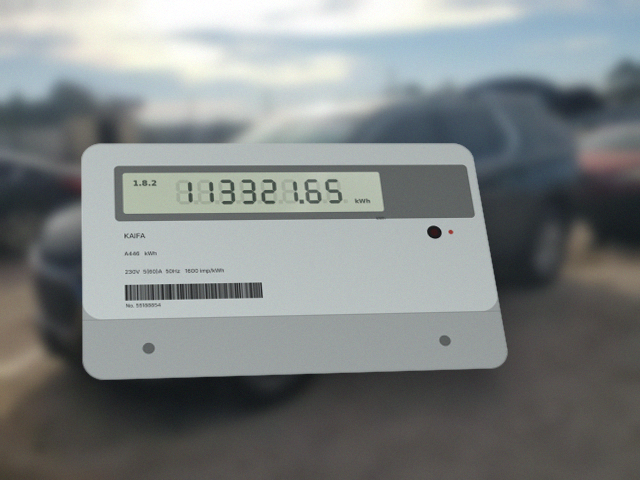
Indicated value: 113321.65 kWh
